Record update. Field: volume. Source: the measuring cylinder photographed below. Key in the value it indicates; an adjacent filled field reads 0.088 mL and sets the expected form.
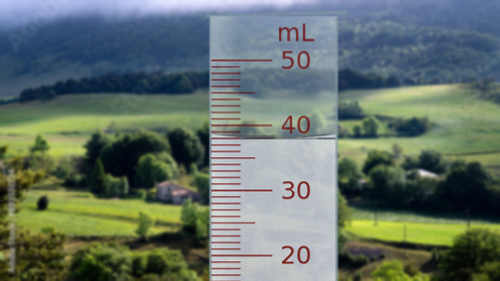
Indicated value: 38 mL
